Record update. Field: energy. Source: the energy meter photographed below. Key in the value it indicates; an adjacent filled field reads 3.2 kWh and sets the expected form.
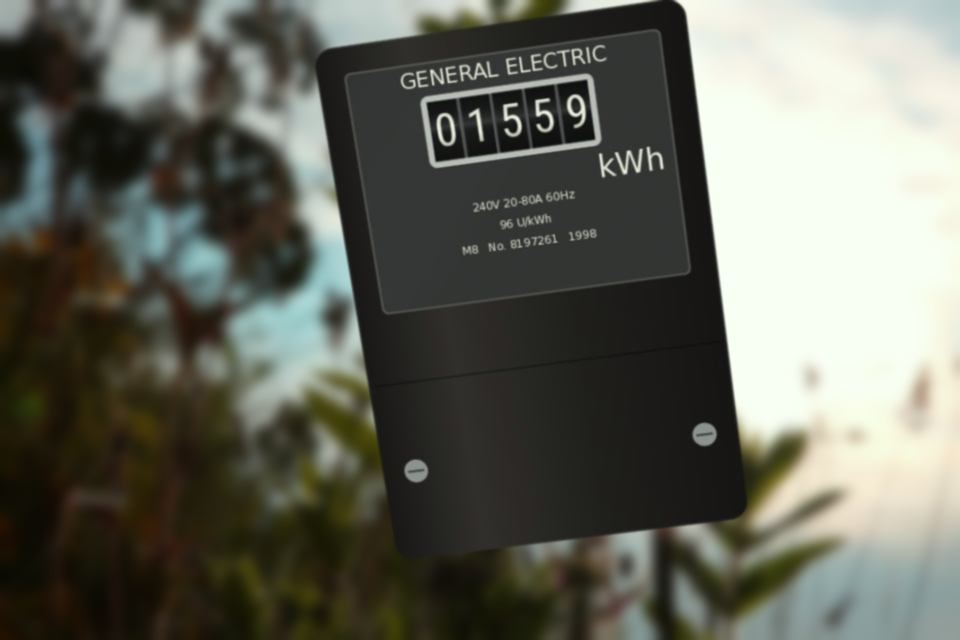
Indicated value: 1559 kWh
